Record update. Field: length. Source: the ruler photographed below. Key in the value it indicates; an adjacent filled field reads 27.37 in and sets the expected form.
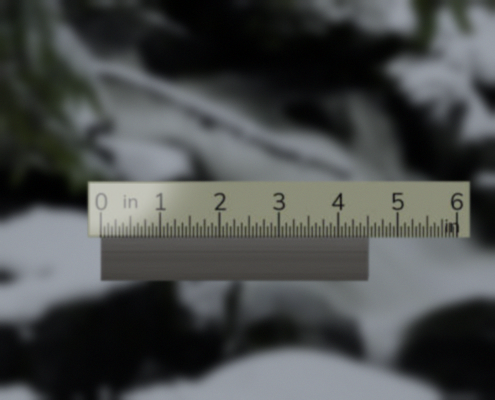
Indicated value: 4.5 in
